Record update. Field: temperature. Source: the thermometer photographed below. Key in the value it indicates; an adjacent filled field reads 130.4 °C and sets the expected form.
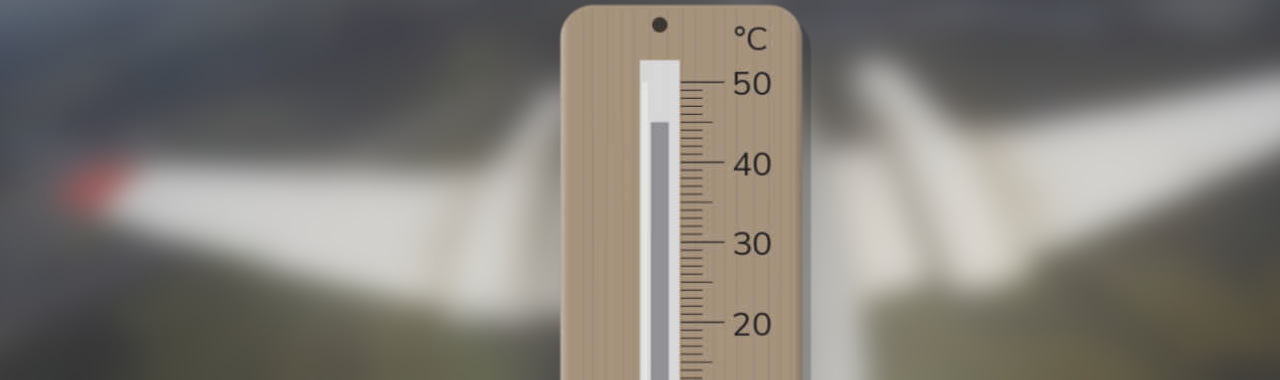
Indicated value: 45 °C
